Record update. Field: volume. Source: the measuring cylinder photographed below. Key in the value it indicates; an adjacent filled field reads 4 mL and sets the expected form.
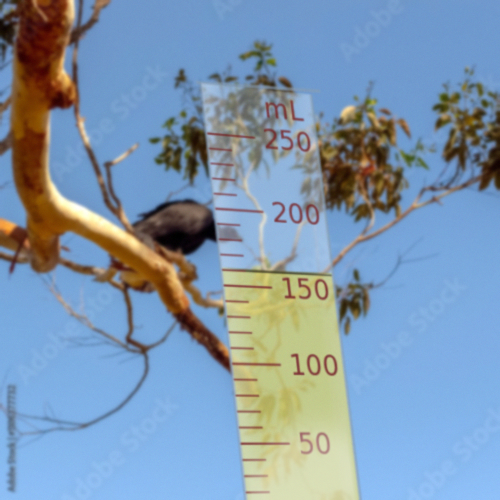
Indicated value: 160 mL
